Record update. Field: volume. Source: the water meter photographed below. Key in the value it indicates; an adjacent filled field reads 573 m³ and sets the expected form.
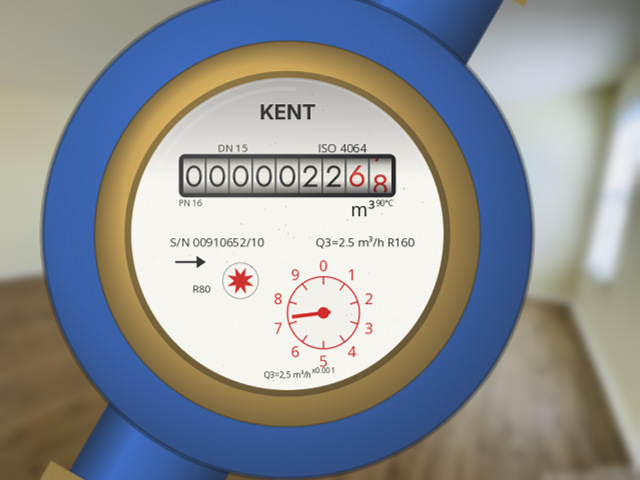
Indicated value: 22.677 m³
